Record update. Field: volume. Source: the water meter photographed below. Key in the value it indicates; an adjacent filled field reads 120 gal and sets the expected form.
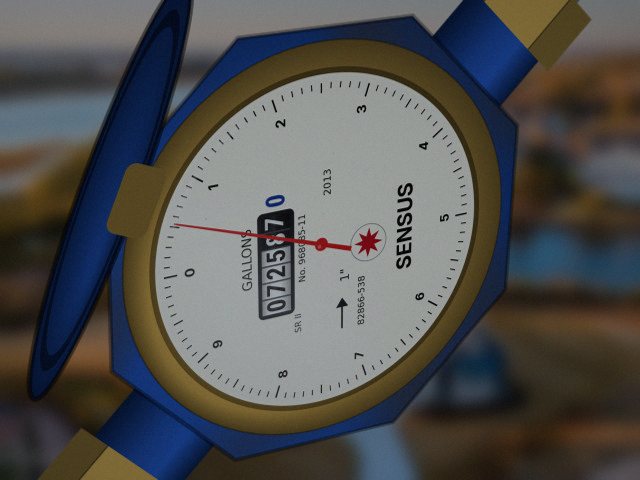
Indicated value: 725870.5 gal
